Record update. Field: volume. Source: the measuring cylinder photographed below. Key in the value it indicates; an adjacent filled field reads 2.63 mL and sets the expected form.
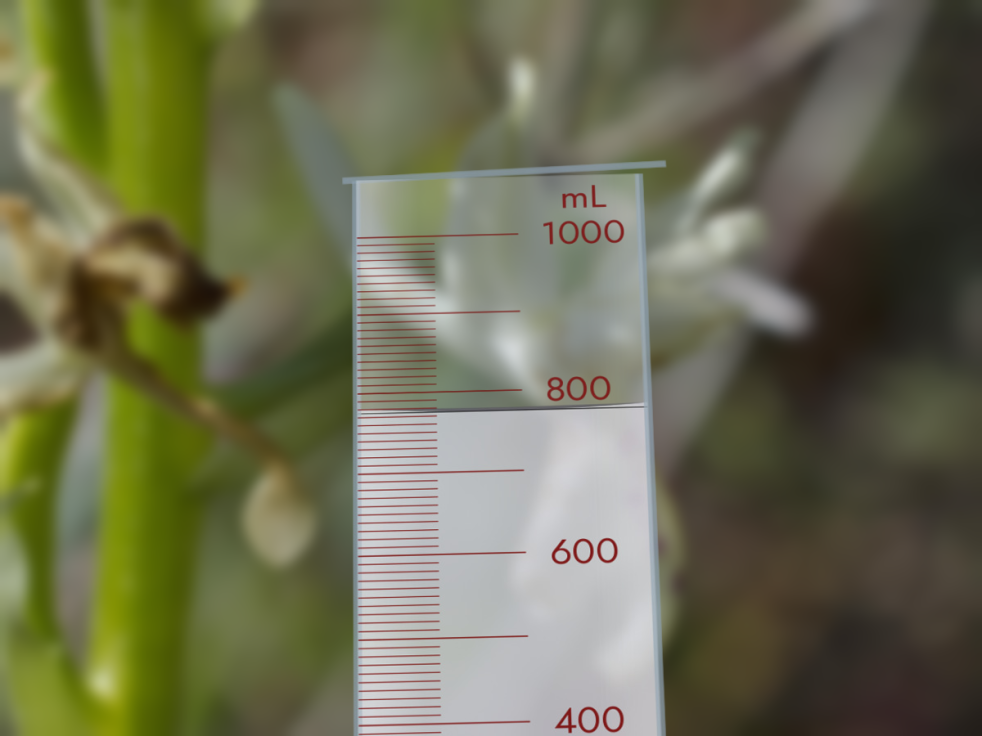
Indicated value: 775 mL
